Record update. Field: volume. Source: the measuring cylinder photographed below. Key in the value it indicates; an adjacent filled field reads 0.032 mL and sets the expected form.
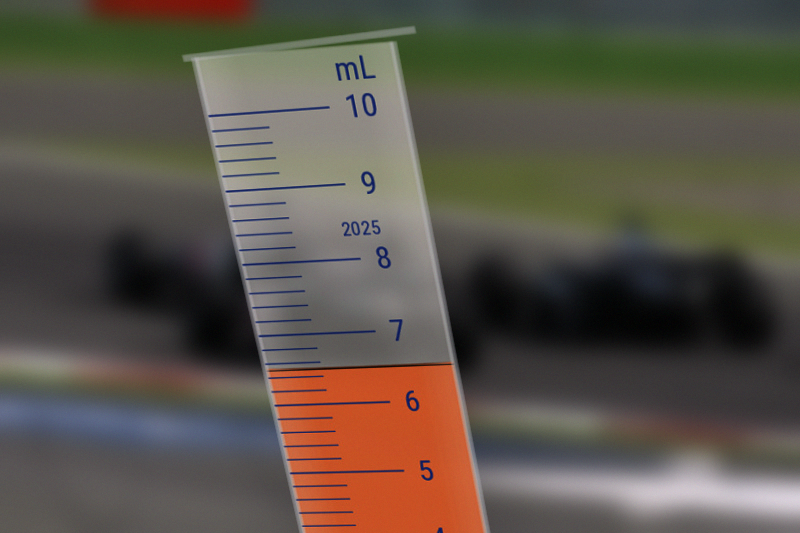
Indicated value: 6.5 mL
